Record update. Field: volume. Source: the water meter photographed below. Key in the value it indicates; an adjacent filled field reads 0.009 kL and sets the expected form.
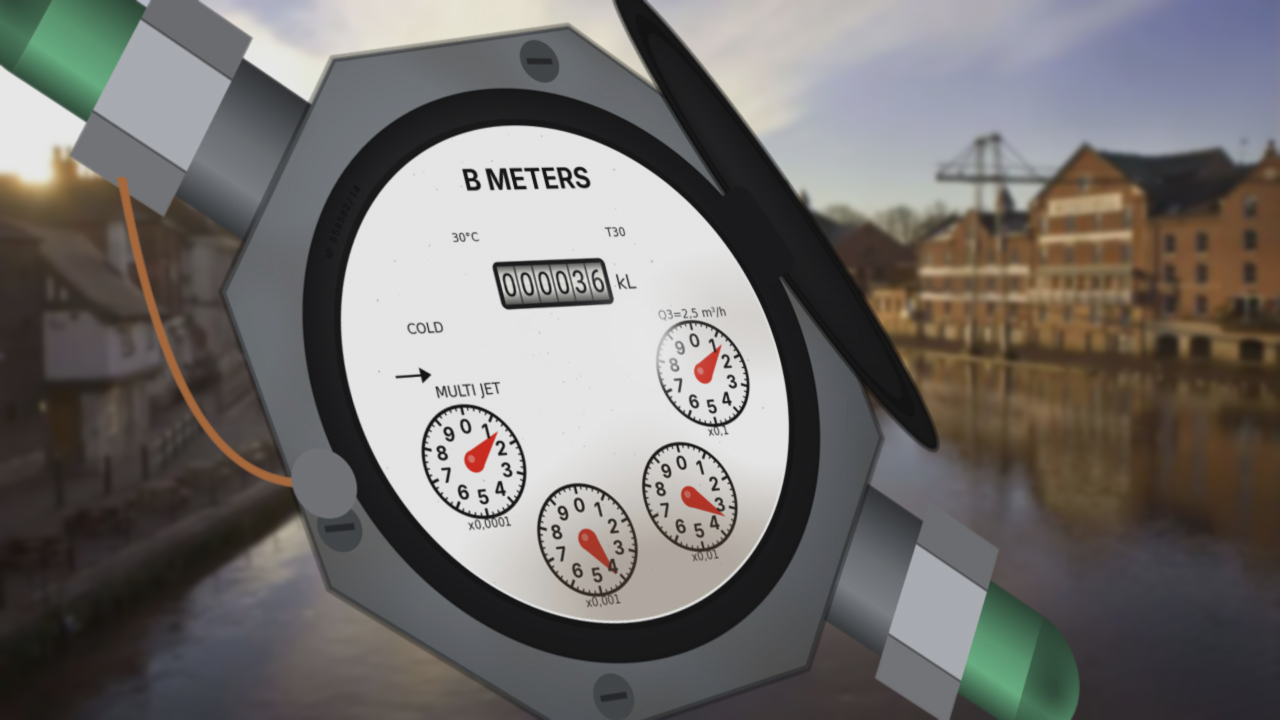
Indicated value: 36.1341 kL
